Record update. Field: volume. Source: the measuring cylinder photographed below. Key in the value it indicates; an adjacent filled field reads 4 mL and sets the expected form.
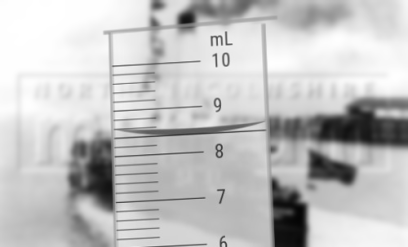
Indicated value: 8.4 mL
